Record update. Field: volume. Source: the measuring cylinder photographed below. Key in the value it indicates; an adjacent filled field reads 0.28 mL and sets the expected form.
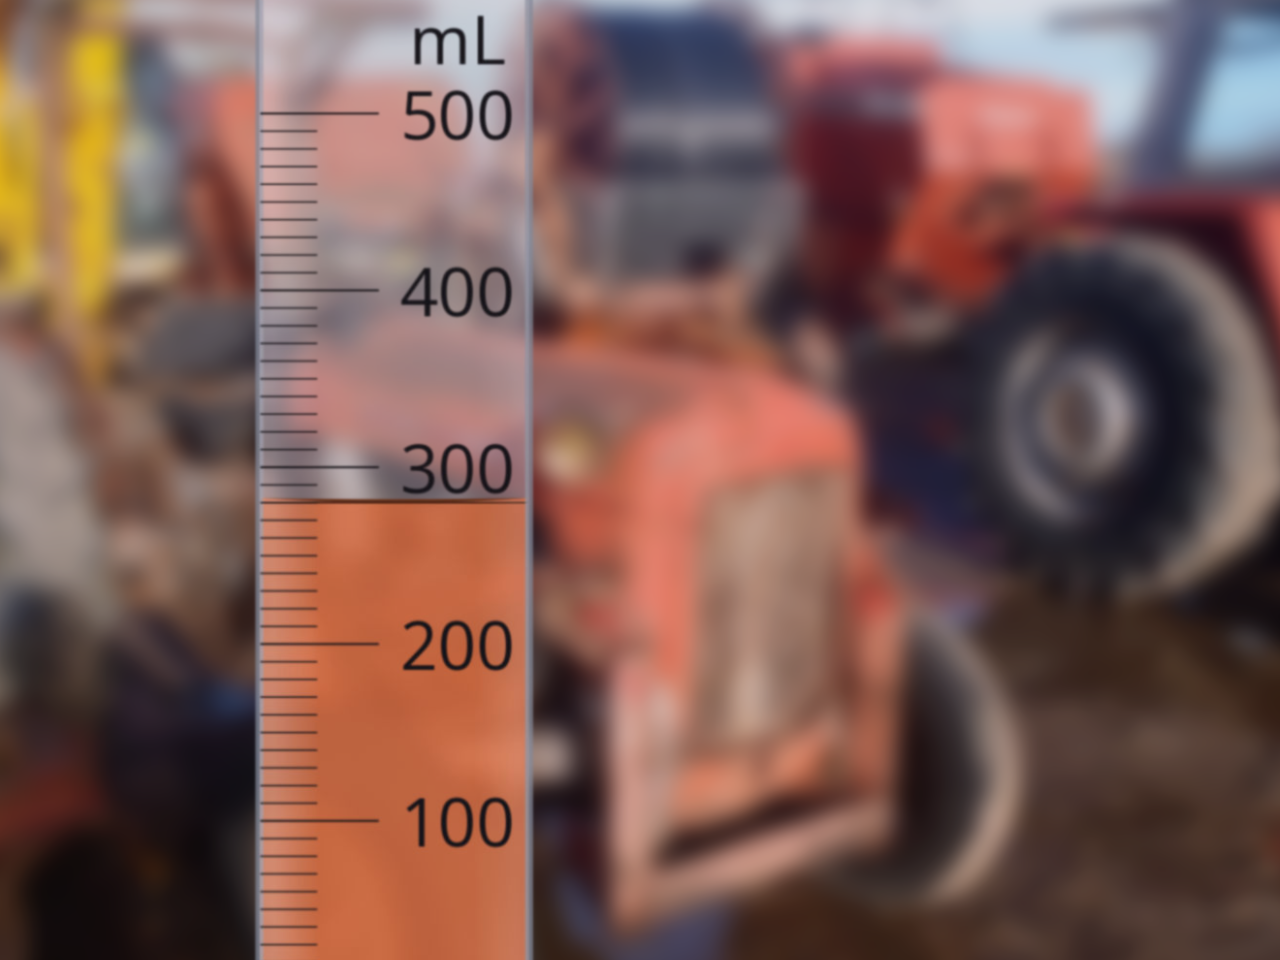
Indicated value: 280 mL
